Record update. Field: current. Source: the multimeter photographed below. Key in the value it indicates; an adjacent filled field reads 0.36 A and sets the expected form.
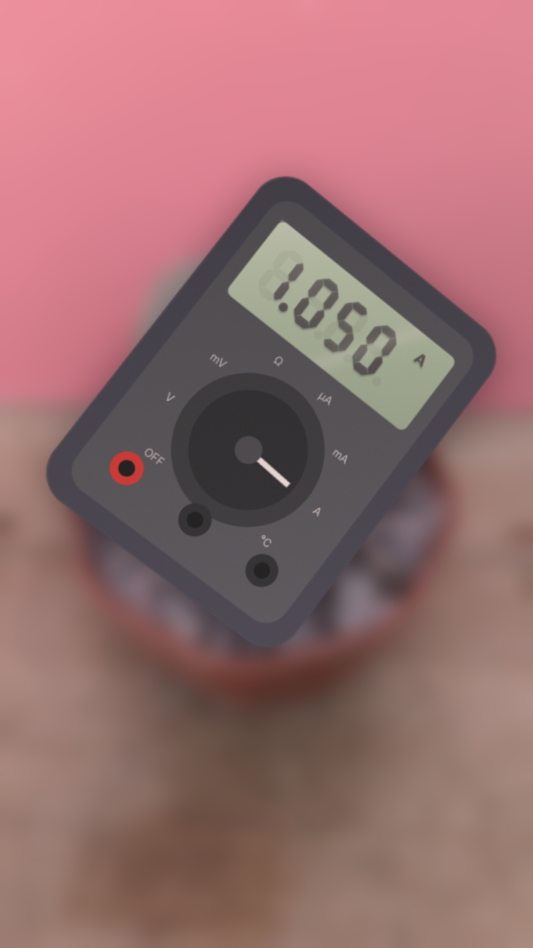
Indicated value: 1.050 A
